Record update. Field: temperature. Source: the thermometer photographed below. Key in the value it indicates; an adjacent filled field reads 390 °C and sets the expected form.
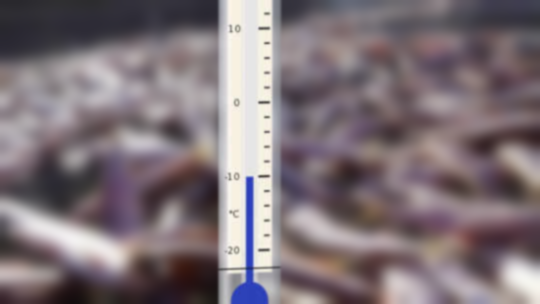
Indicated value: -10 °C
